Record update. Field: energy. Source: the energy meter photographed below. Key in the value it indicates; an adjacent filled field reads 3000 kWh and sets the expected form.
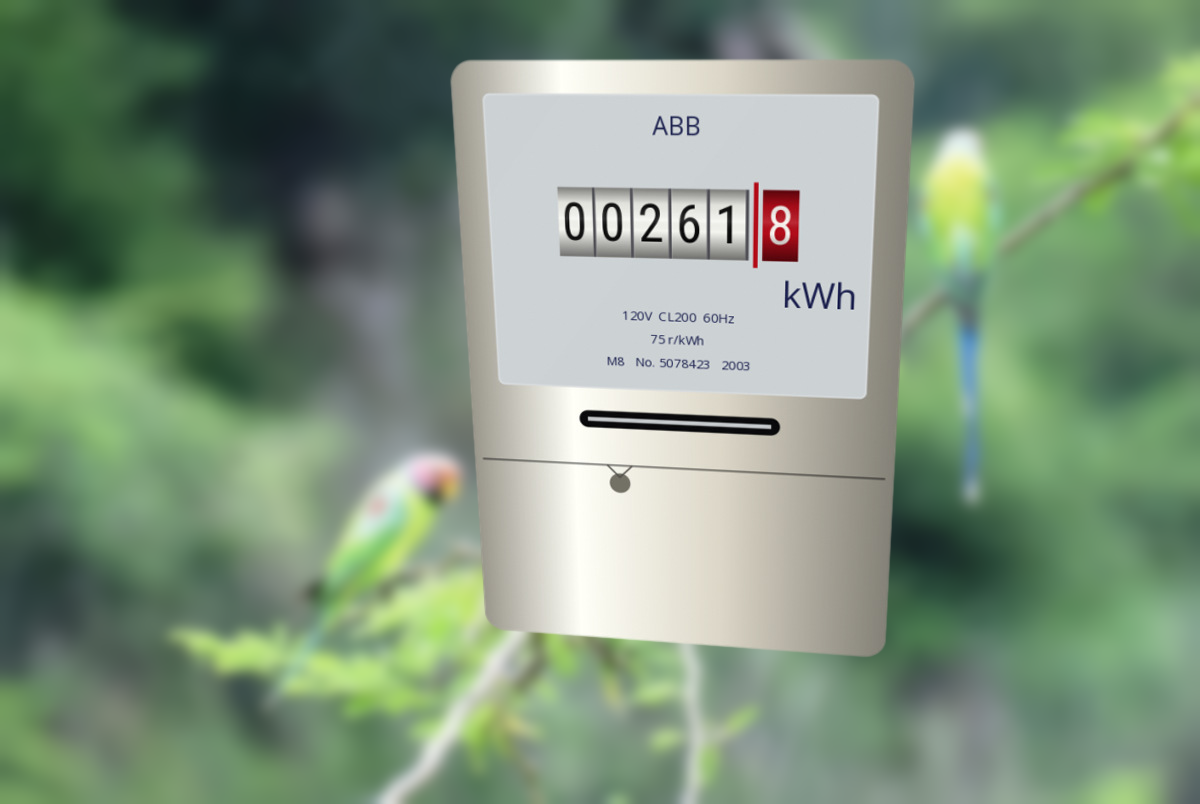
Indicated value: 261.8 kWh
